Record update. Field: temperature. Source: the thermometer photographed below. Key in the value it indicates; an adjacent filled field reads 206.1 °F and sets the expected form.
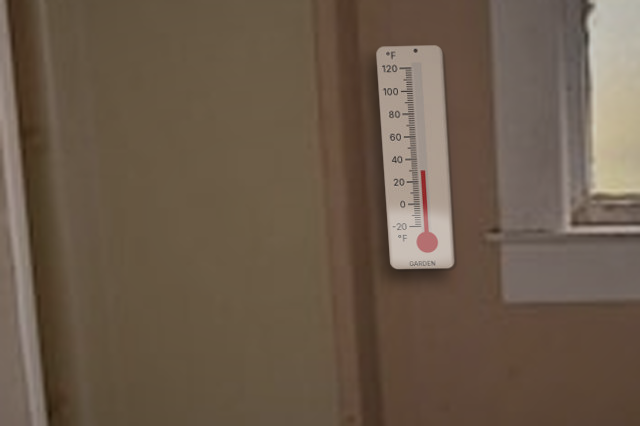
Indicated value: 30 °F
